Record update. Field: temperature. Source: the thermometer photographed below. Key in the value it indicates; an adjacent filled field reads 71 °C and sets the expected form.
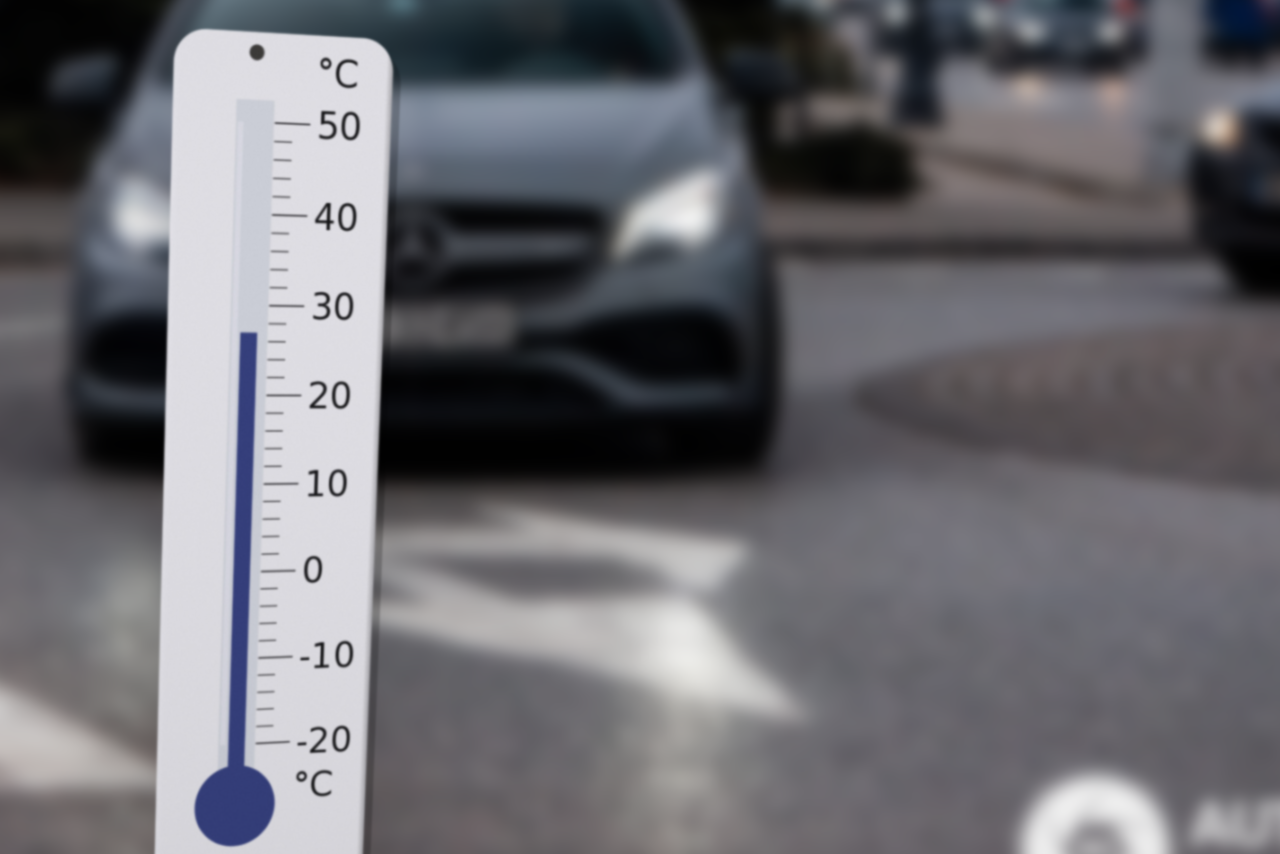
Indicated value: 27 °C
